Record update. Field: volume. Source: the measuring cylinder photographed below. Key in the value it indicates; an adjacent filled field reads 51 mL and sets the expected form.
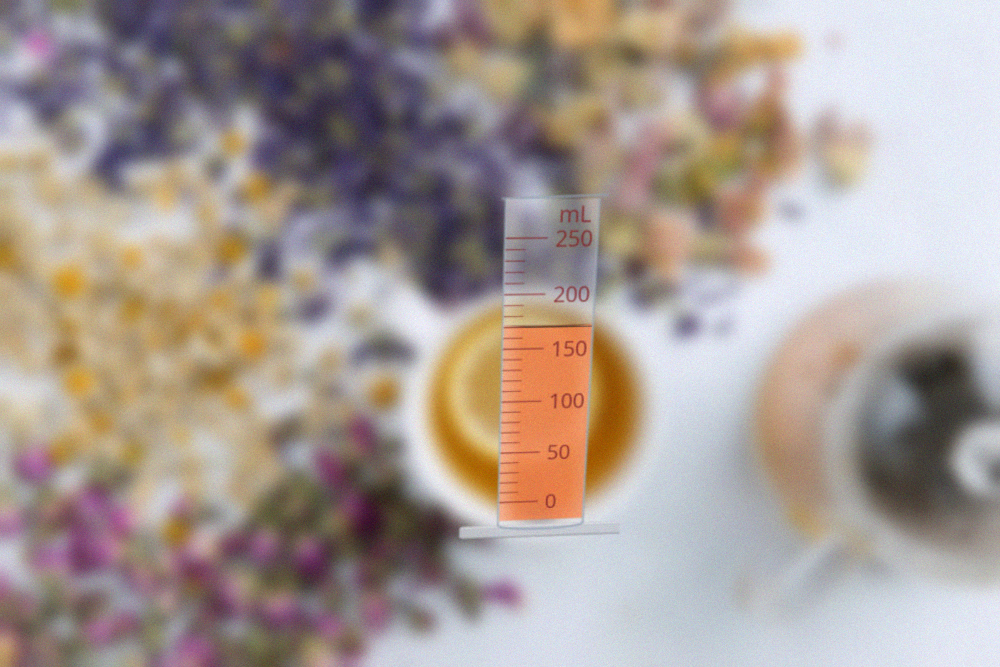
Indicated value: 170 mL
